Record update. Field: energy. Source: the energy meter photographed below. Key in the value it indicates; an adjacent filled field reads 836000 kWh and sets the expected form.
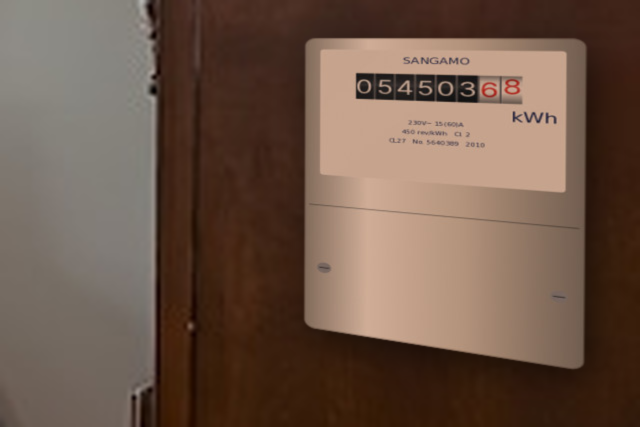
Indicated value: 54503.68 kWh
